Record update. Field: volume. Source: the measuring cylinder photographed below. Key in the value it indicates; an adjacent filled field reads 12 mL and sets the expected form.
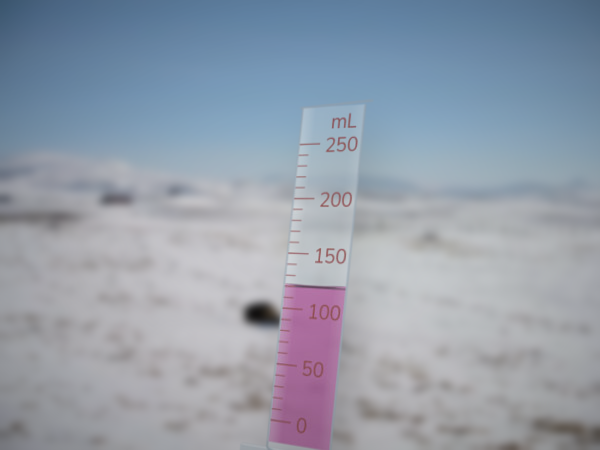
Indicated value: 120 mL
